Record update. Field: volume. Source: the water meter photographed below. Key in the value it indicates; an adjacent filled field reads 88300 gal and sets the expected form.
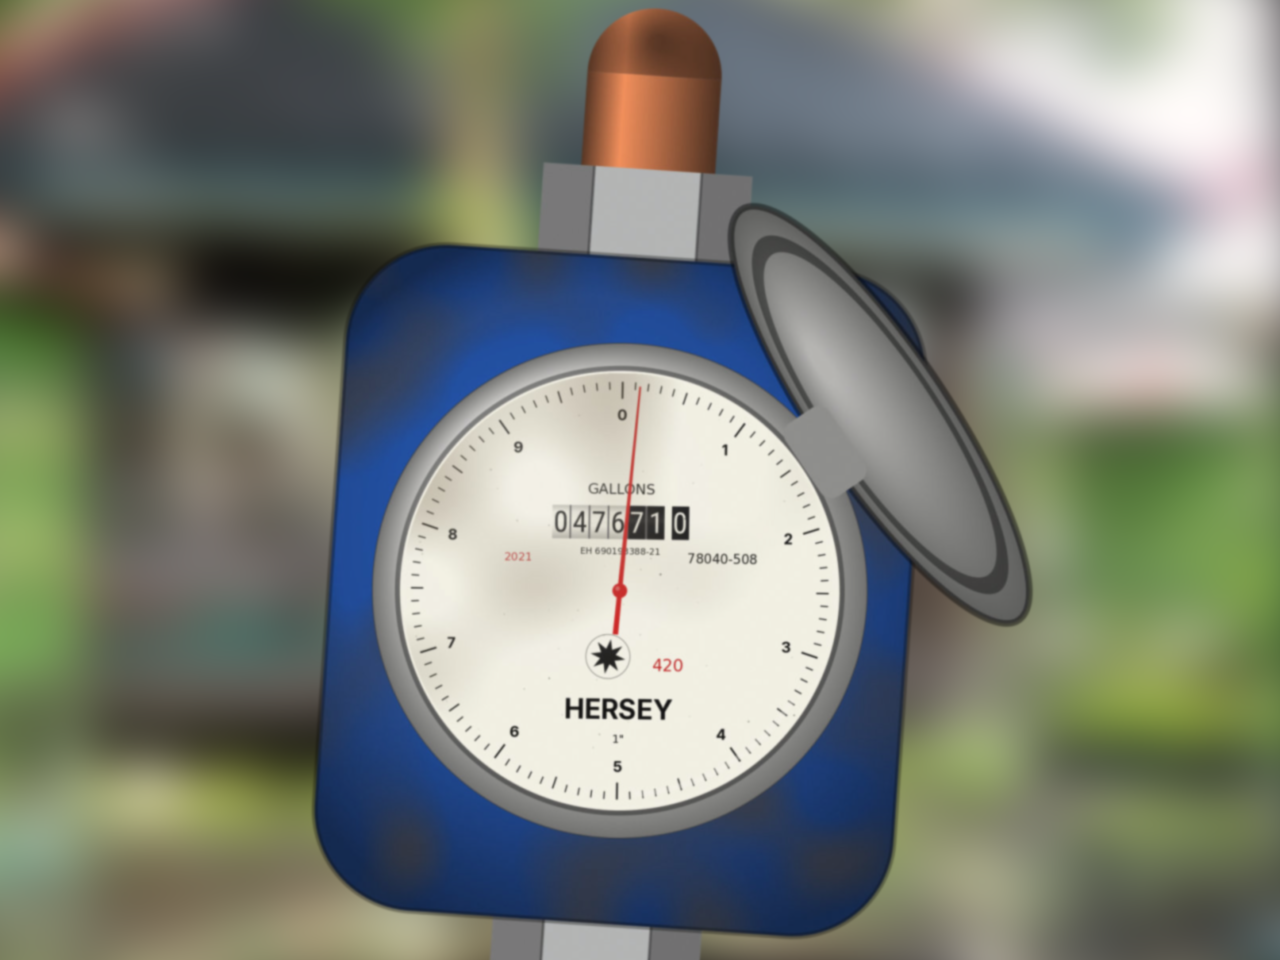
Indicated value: 476710.1 gal
